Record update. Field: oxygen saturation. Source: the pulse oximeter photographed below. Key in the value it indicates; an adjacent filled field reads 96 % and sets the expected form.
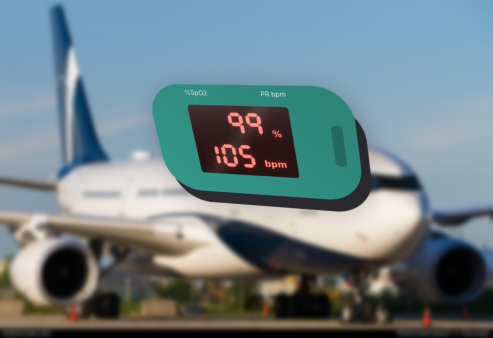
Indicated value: 99 %
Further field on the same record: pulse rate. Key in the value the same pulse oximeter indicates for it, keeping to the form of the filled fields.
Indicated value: 105 bpm
